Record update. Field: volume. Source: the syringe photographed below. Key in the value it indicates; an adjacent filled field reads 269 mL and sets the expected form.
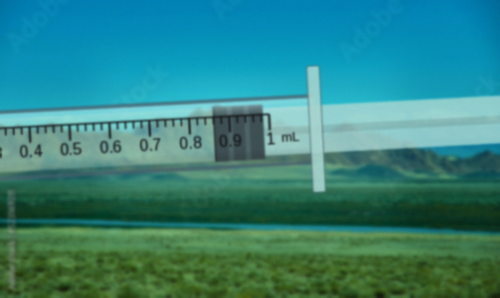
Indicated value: 0.86 mL
